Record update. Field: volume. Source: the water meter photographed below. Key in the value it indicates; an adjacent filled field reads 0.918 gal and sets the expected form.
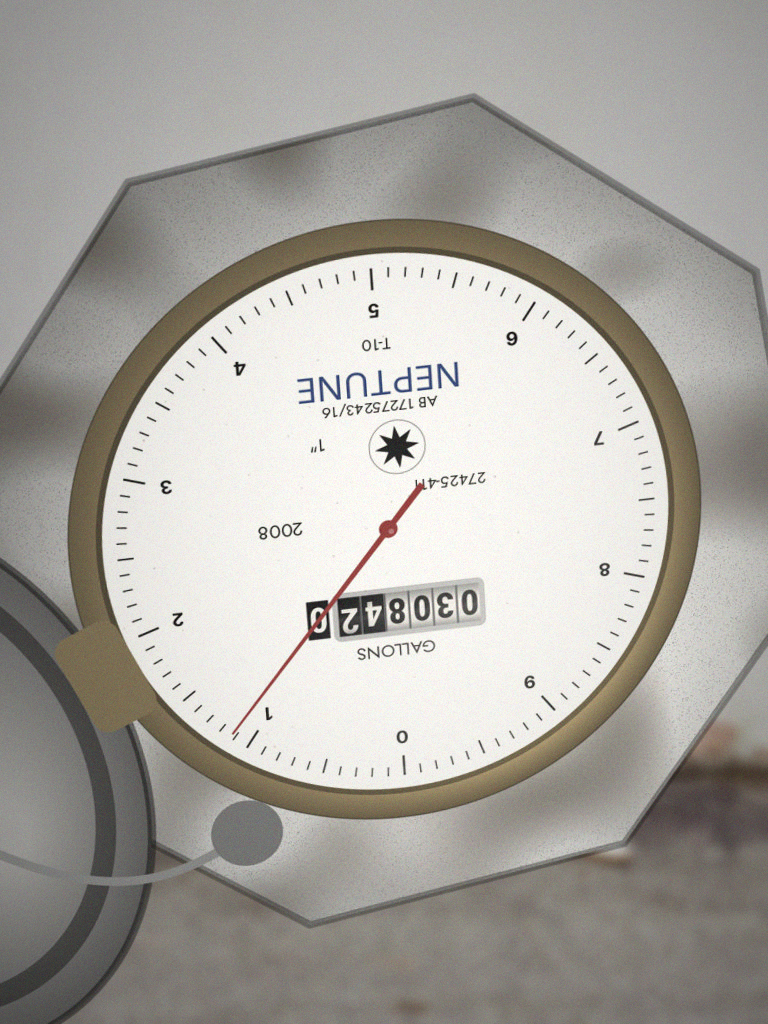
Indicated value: 308421.1 gal
